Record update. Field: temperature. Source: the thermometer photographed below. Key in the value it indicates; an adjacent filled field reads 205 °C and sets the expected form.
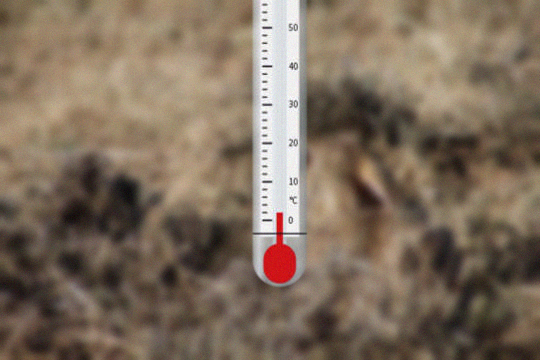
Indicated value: 2 °C
